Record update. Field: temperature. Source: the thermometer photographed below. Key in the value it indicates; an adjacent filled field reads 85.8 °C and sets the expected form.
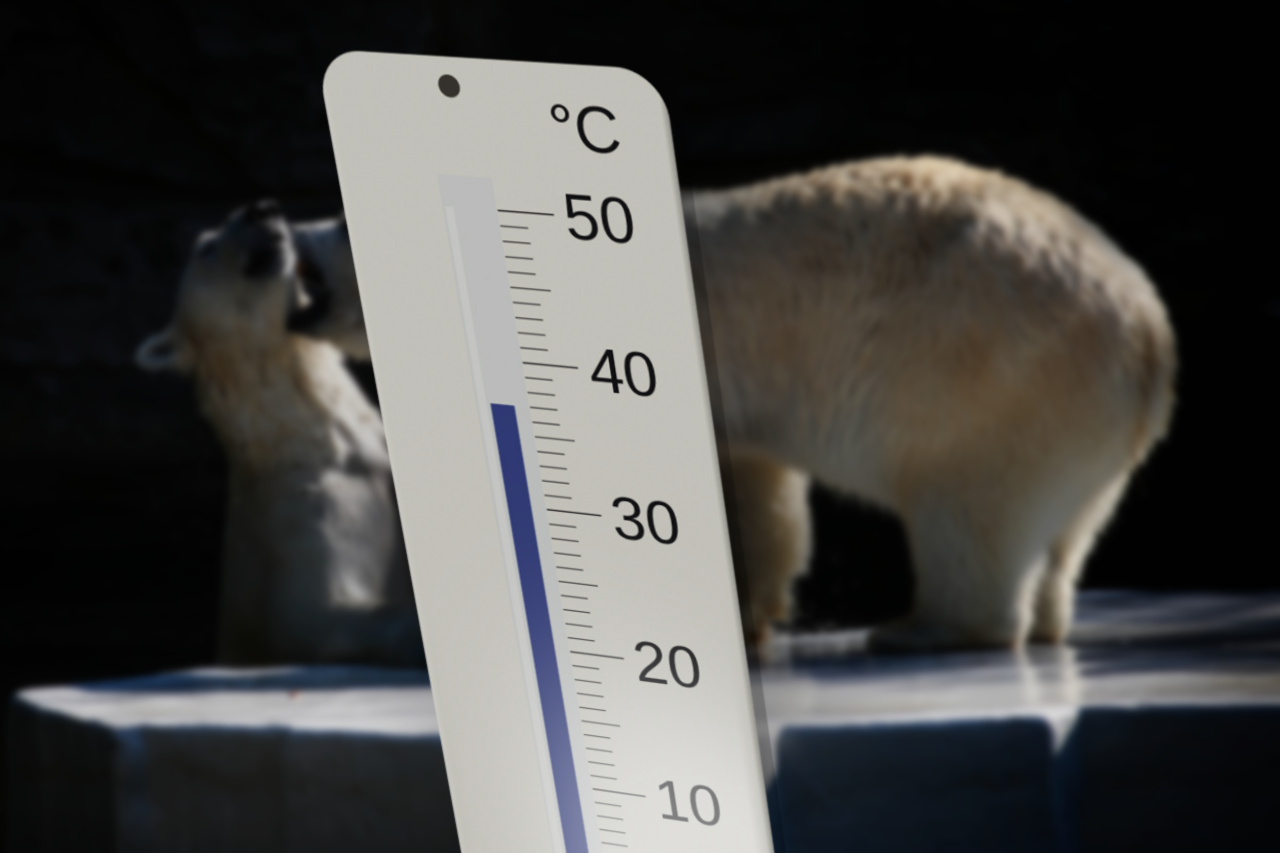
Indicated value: 37 °C
